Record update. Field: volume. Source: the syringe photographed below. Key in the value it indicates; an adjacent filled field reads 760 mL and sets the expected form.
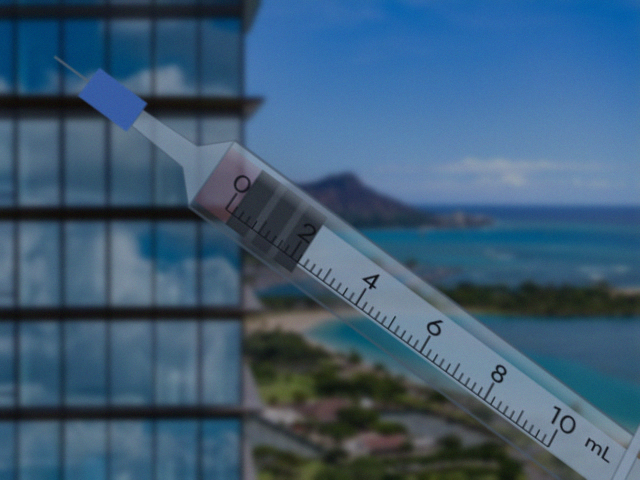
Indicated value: 0.2 mL
